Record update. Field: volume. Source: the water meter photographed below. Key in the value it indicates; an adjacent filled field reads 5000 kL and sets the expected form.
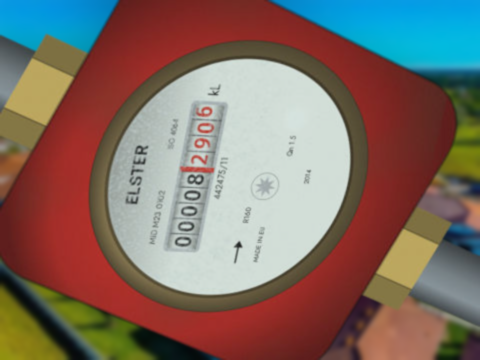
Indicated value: 8.2906 kL
